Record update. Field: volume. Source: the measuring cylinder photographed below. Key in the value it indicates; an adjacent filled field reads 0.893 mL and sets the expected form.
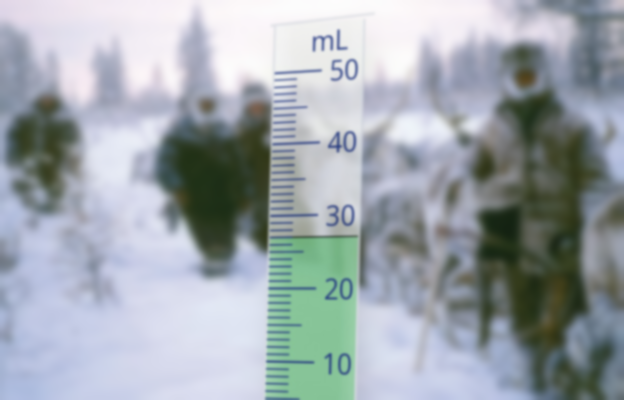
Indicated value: 27 mL
